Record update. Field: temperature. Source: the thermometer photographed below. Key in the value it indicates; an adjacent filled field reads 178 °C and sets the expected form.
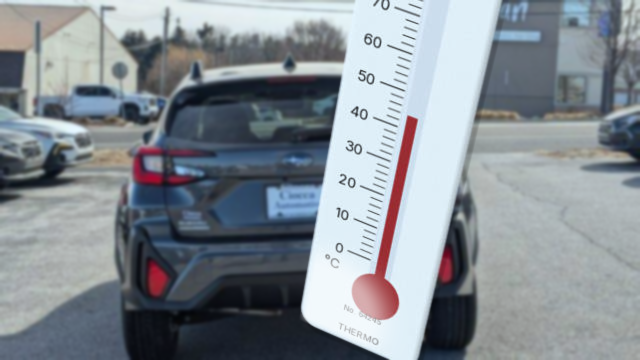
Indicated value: 44 °C
